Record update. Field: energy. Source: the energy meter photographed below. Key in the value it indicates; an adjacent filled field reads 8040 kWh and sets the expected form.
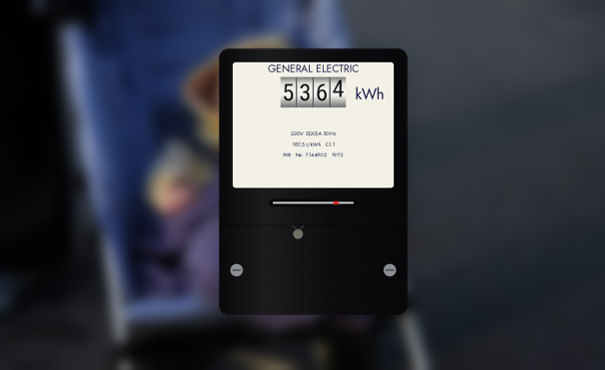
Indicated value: 5364 kWh
